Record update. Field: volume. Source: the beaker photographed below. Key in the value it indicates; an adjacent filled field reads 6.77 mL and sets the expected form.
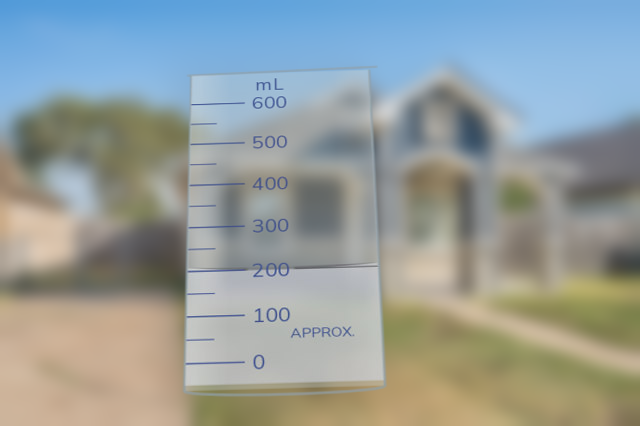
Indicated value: 200 mL
